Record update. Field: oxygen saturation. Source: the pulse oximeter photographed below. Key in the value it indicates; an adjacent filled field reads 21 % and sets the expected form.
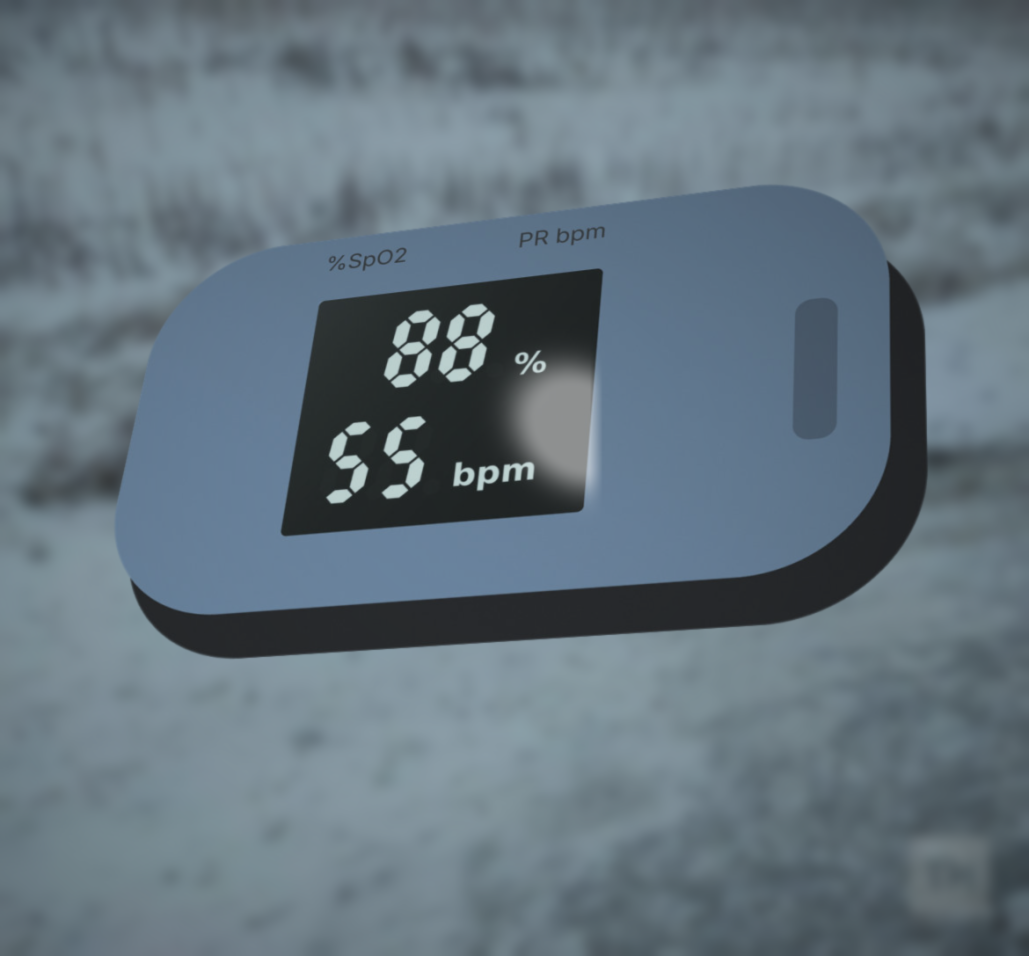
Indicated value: 88 %
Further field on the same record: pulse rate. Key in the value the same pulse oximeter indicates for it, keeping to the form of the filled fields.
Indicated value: 55 bpm
